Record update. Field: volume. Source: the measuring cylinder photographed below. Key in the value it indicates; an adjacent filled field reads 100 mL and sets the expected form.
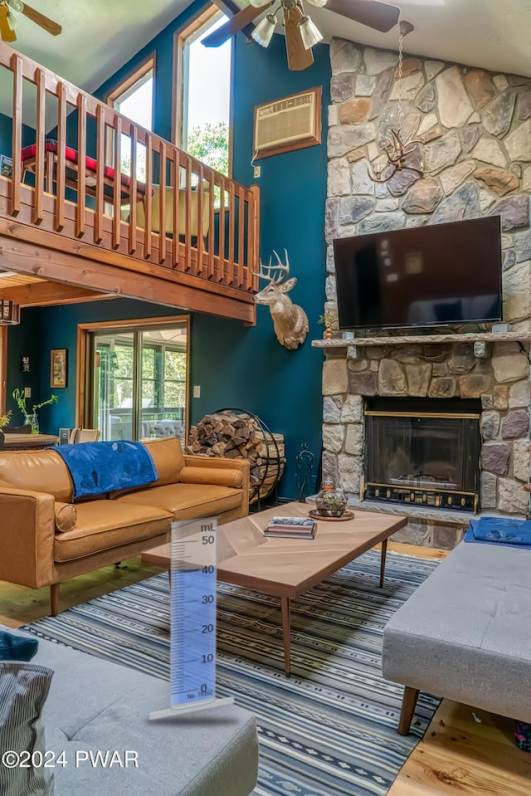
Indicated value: 40 mL
